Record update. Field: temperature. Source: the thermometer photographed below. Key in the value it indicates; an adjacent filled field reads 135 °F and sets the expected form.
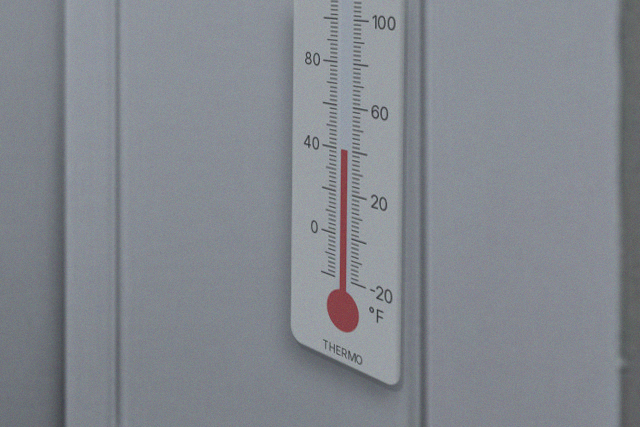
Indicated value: 40 °F
